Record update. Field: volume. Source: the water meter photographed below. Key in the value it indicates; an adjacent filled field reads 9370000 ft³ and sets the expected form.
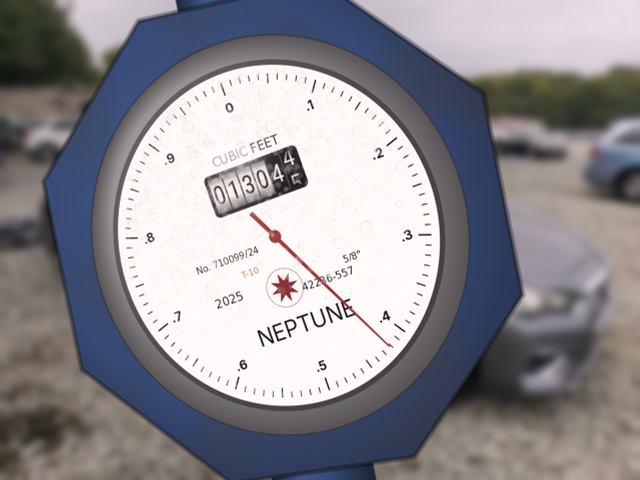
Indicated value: 13044.42 ft³
